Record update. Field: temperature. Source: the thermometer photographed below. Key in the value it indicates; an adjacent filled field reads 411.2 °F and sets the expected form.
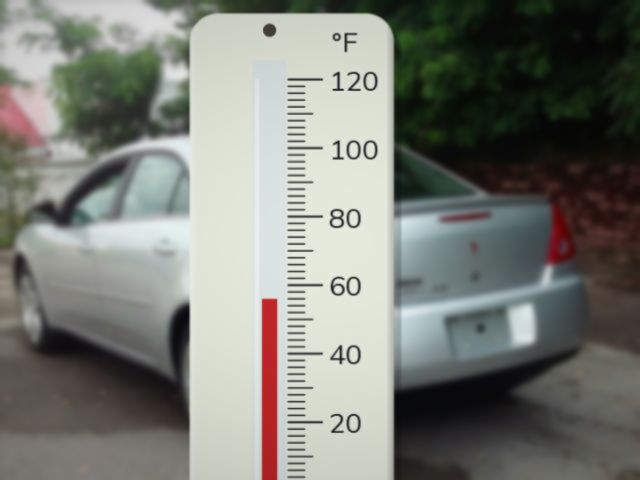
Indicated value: 56 °F
